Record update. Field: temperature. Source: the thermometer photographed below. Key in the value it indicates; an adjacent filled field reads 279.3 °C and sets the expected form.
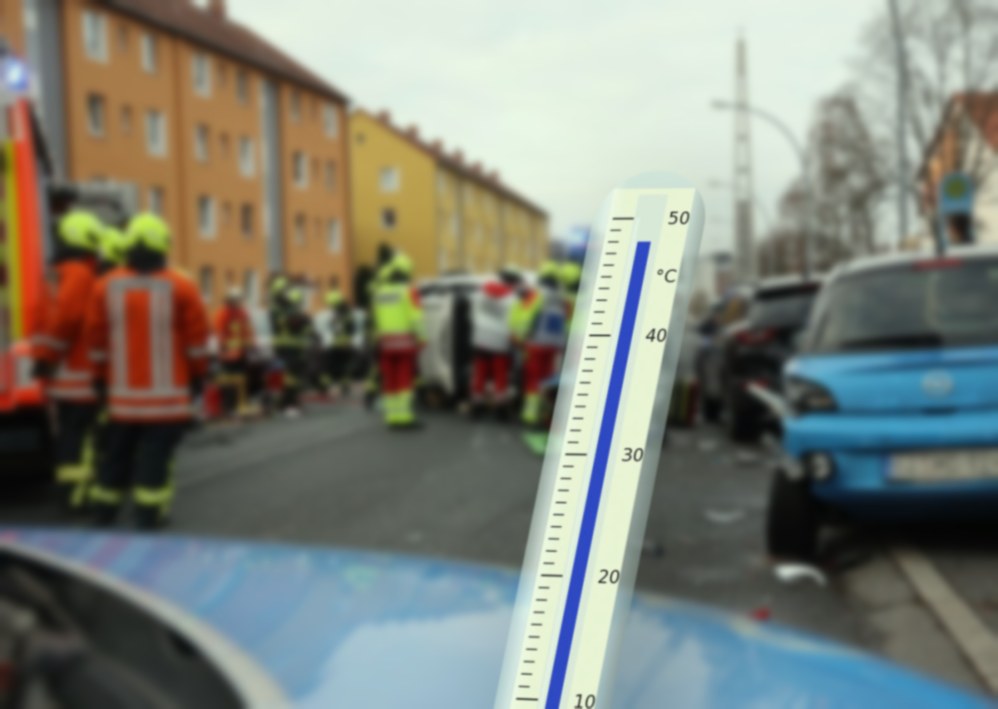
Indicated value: 48 °C
